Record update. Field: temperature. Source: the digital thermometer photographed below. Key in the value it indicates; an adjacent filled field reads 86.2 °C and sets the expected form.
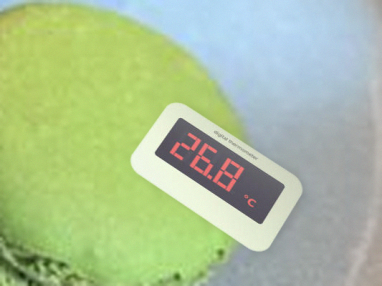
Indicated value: 26.8 °C
